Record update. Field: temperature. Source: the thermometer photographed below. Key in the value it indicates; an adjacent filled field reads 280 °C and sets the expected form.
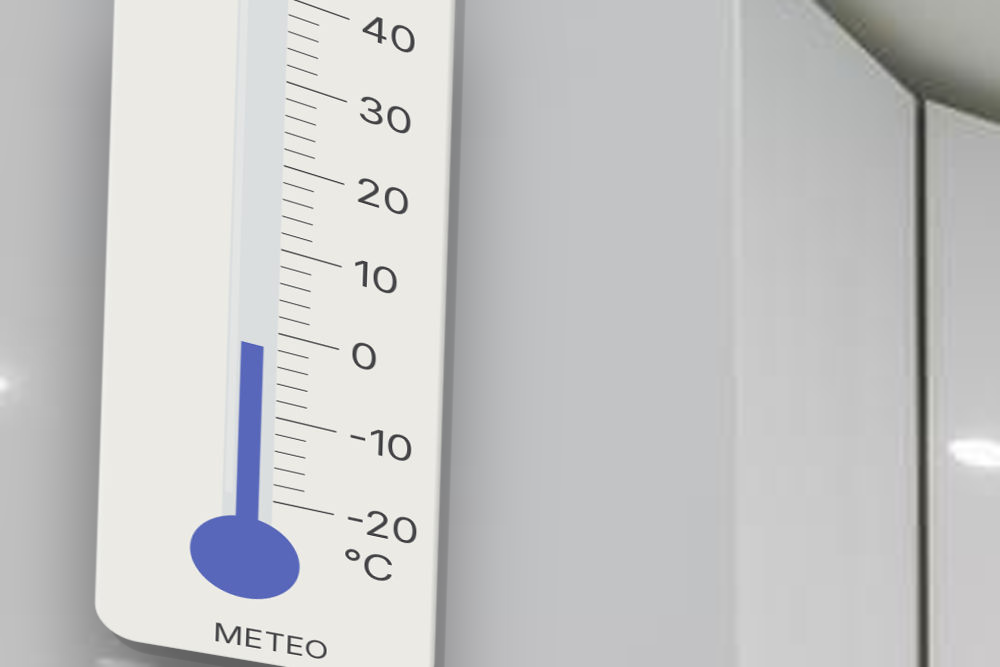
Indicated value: -2 °C
